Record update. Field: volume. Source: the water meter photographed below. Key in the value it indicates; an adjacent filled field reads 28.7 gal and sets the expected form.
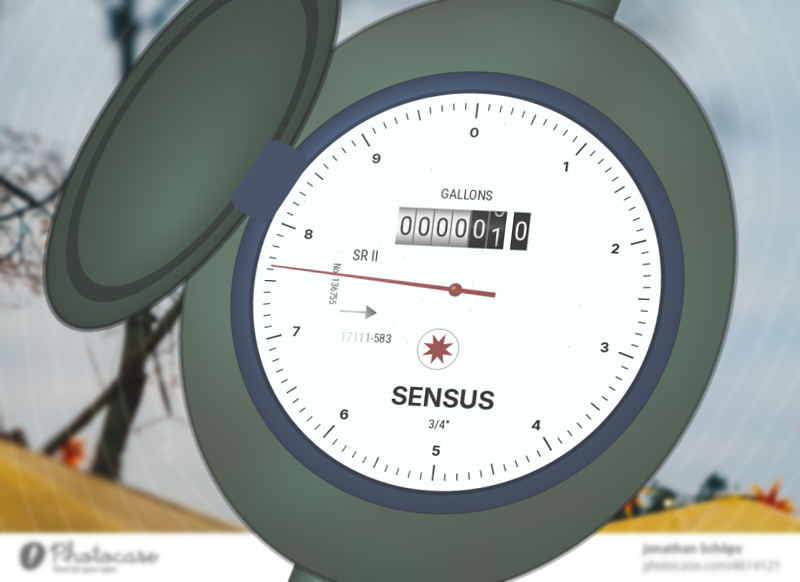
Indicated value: 7.6 gal
